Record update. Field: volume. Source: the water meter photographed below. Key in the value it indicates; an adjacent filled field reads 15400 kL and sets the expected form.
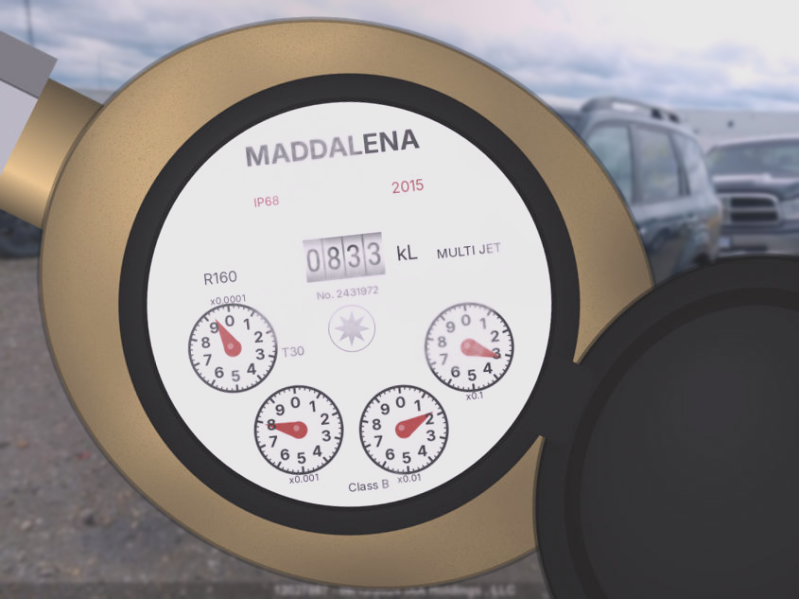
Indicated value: 833.3179 kL
